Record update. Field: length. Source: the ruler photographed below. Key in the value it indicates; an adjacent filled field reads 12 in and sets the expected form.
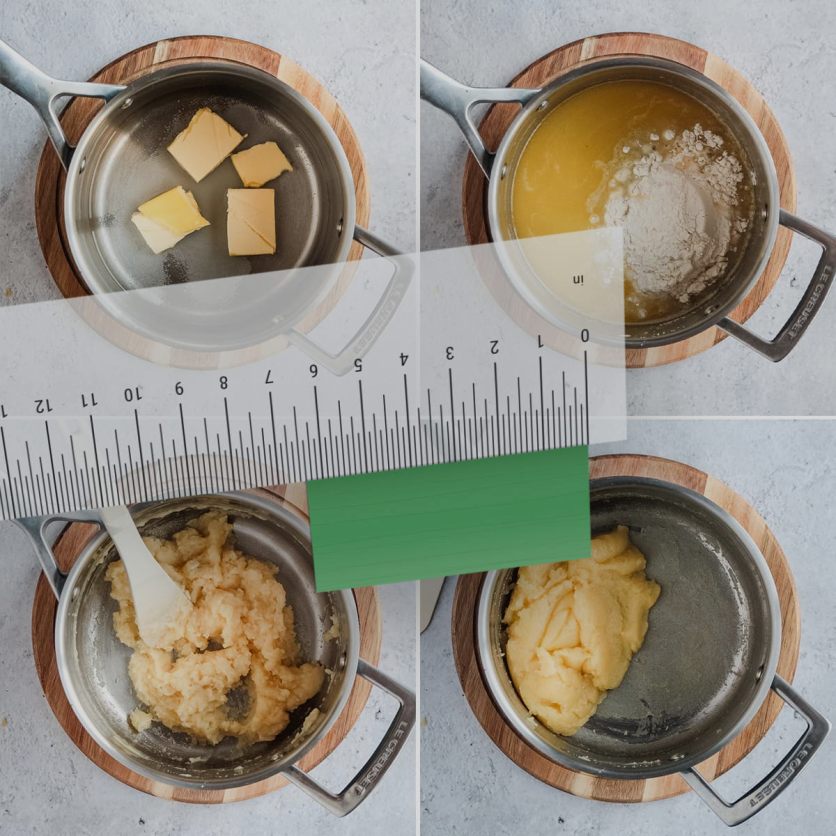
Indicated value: 6.375 in
